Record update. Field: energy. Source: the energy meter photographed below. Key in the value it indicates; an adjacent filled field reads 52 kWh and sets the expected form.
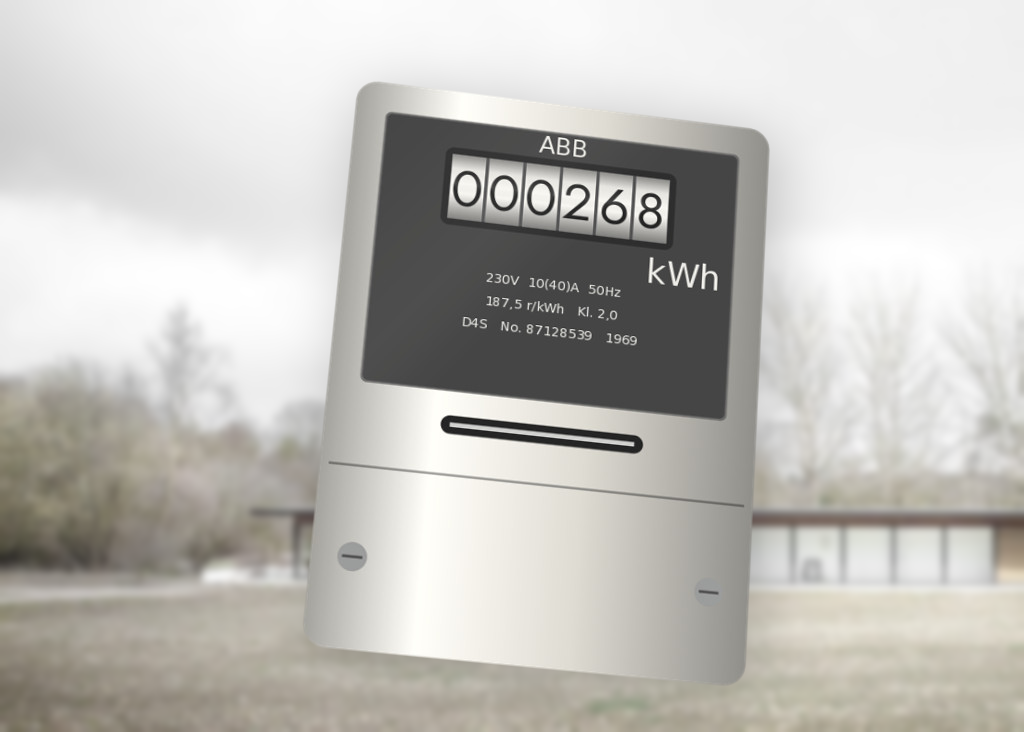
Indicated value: 268 kWh
